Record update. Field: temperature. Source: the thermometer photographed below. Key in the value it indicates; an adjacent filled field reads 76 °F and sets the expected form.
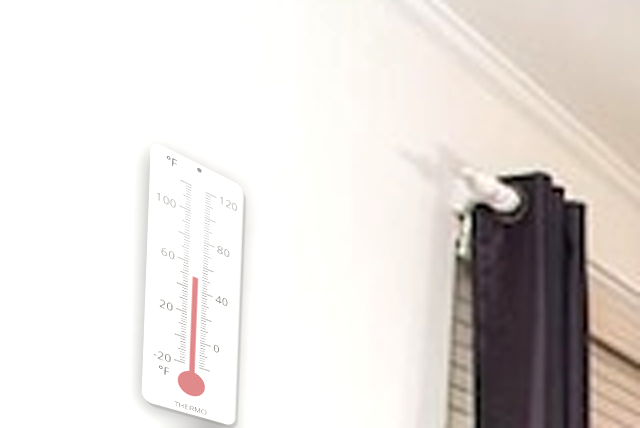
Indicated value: 50 °F
